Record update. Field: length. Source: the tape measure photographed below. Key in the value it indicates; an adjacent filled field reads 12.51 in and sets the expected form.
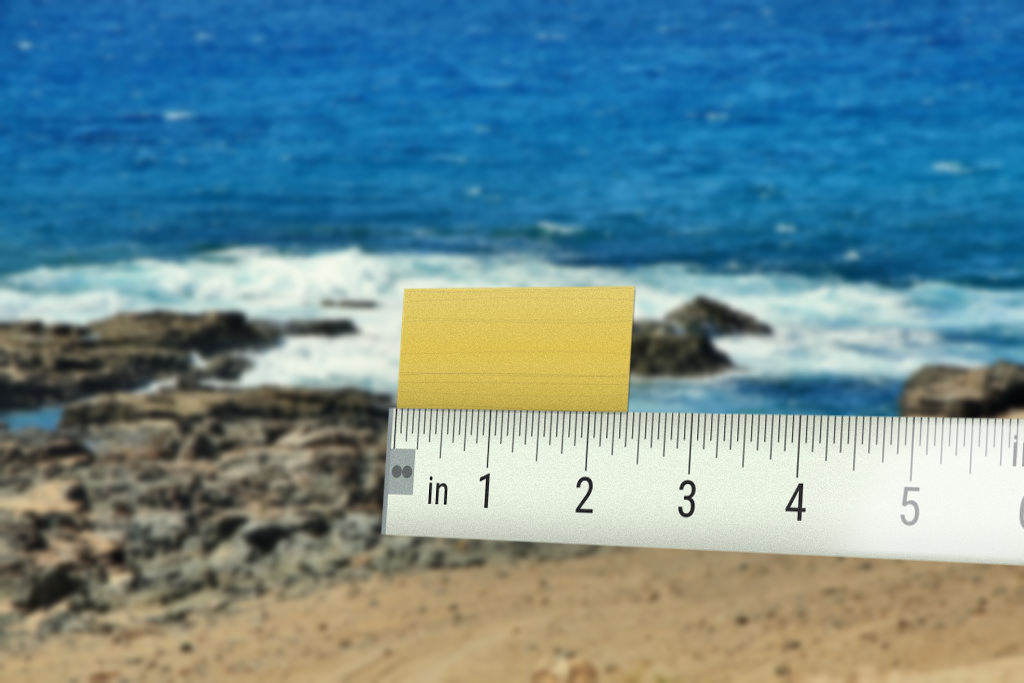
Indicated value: 2.375 in
